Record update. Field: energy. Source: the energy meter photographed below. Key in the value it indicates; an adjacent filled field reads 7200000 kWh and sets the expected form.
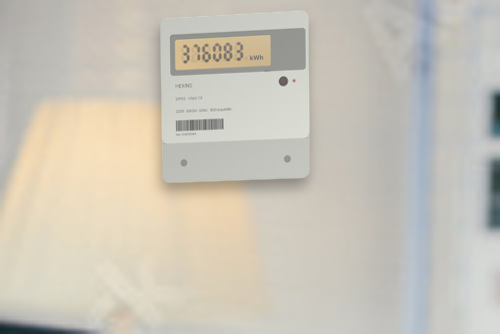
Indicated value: 376083 kWh
